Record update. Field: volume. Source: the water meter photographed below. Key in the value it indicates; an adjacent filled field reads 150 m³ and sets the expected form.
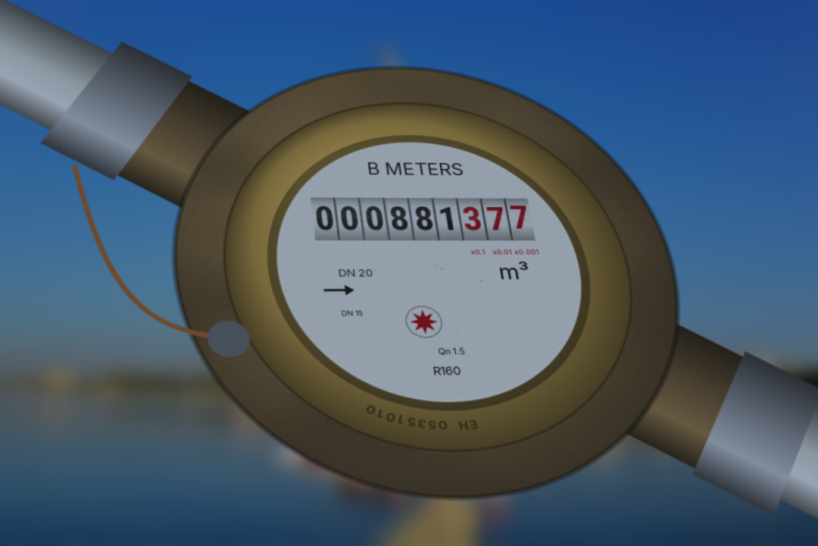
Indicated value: 881.377 m³
